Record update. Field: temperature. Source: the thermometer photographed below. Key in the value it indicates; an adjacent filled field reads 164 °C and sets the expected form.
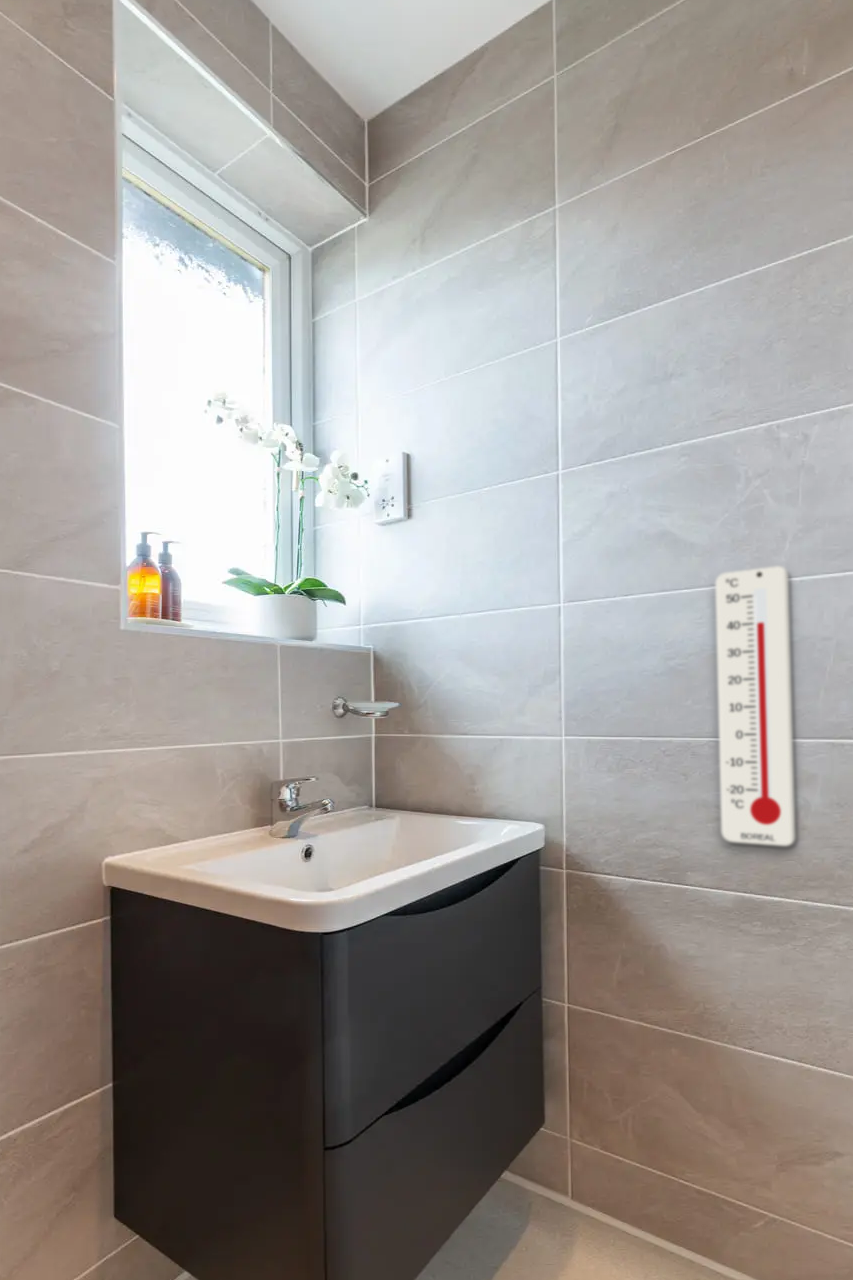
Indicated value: 40 °C
